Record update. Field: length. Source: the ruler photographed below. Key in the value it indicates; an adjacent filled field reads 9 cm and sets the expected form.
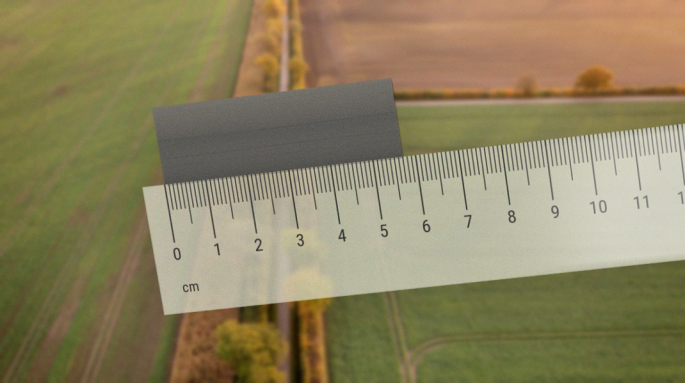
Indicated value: 5.7 cm
